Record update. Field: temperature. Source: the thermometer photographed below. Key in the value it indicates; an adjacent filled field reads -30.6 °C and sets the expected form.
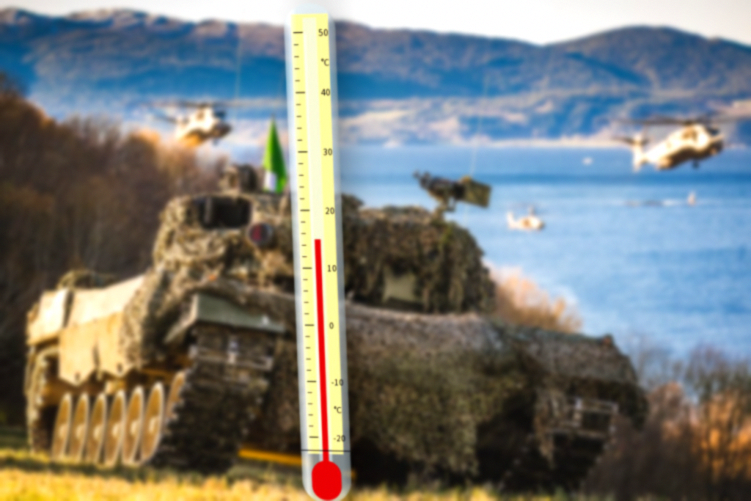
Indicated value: 15 °C
